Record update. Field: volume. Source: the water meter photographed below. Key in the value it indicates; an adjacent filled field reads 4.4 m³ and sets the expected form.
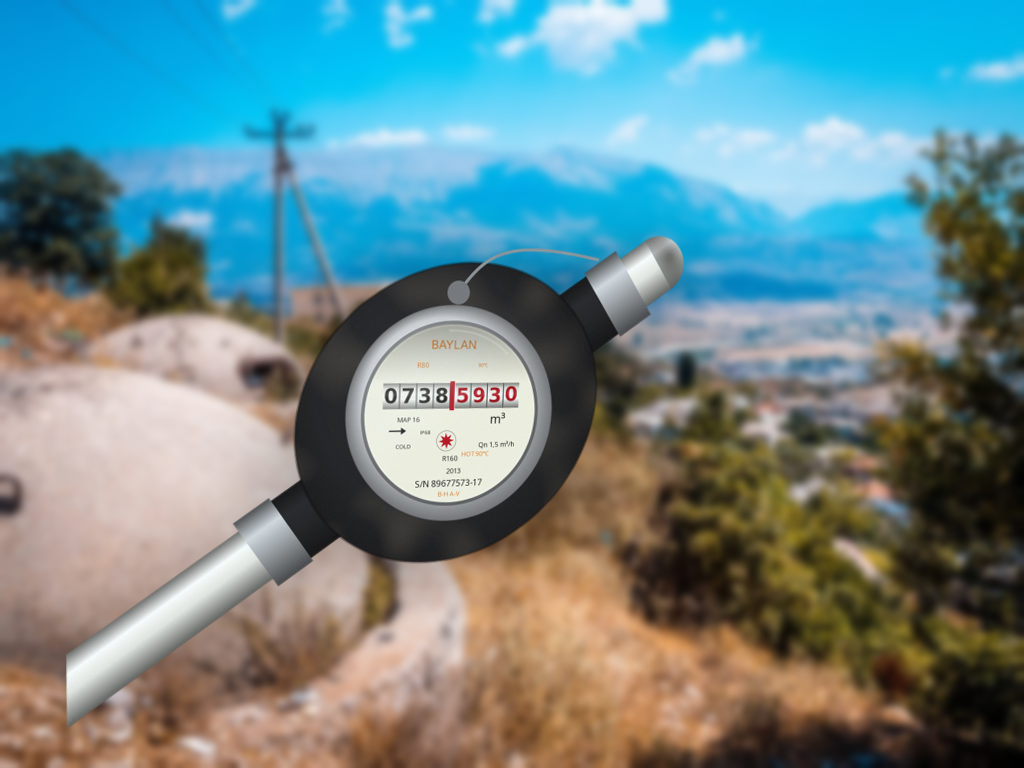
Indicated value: 738.5930 m³
